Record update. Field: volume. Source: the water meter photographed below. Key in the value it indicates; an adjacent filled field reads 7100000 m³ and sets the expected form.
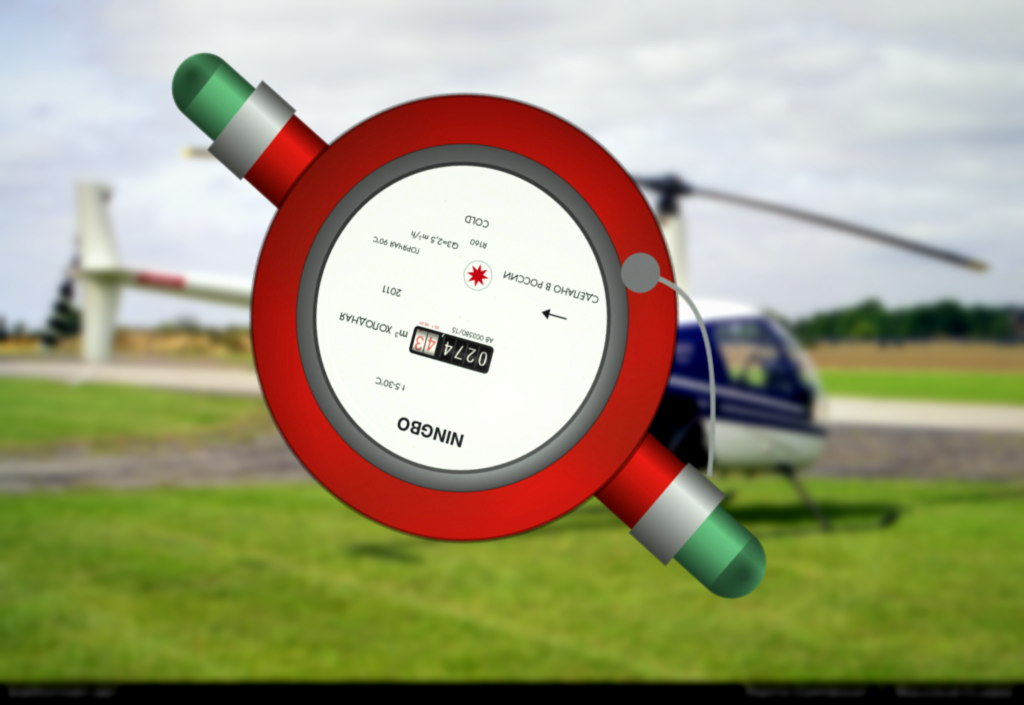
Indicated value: 274.43 m³
